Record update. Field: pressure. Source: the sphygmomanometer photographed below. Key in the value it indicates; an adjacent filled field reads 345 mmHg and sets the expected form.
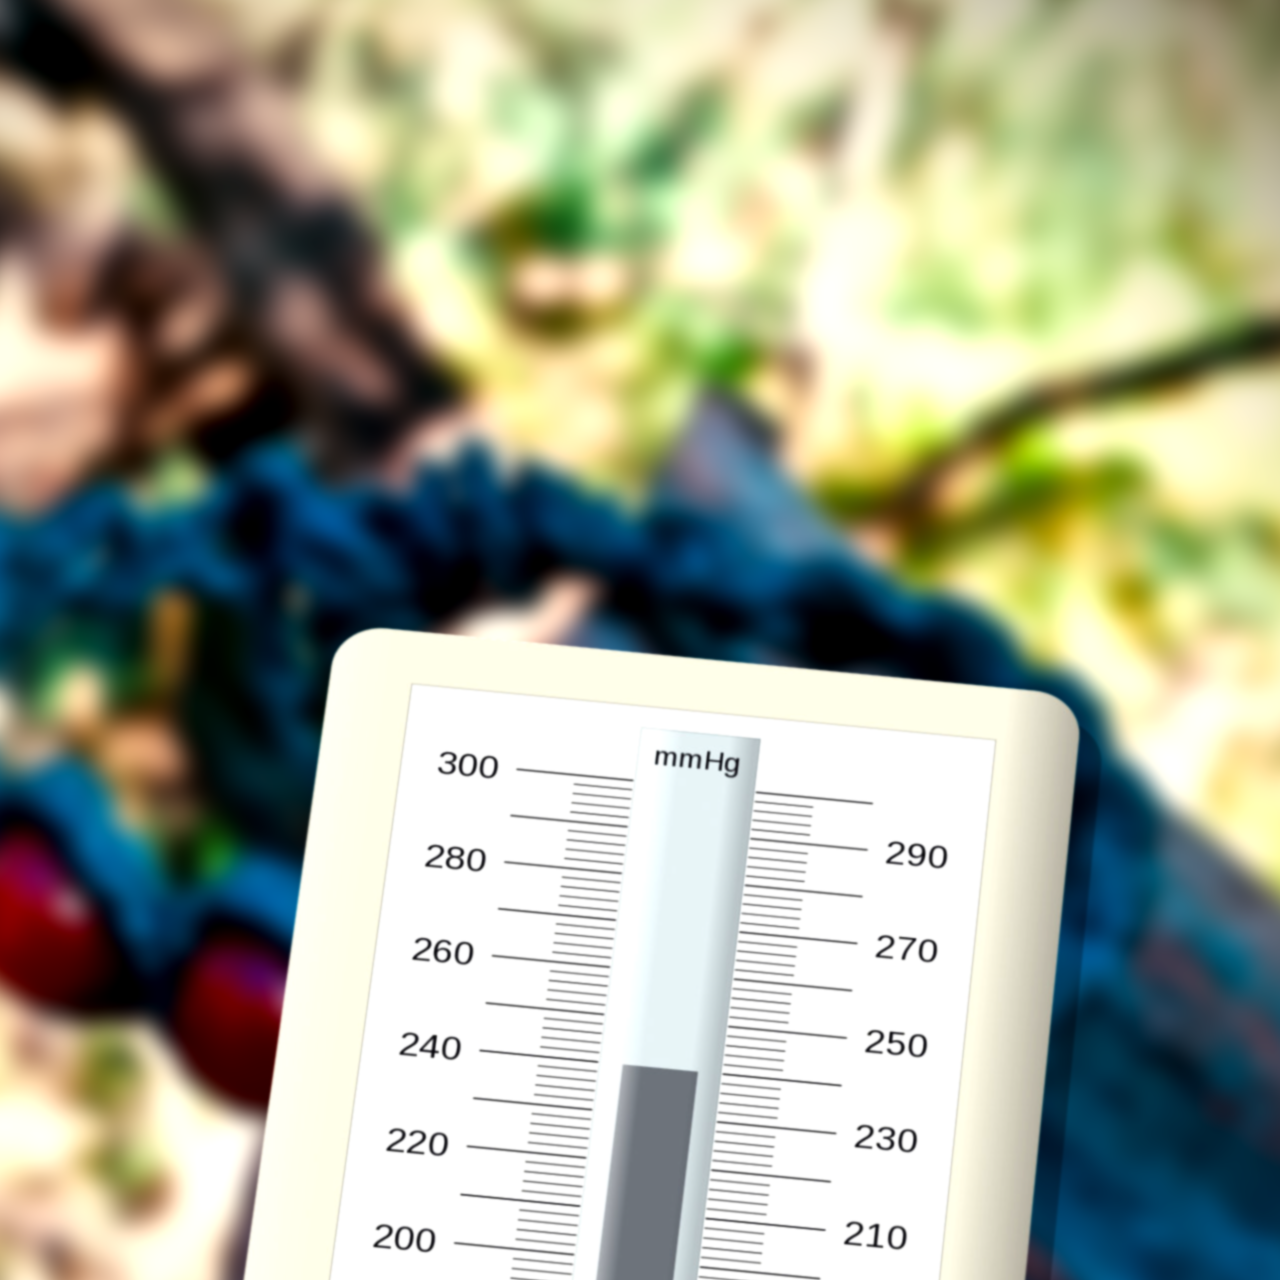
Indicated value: 240 mmHg
